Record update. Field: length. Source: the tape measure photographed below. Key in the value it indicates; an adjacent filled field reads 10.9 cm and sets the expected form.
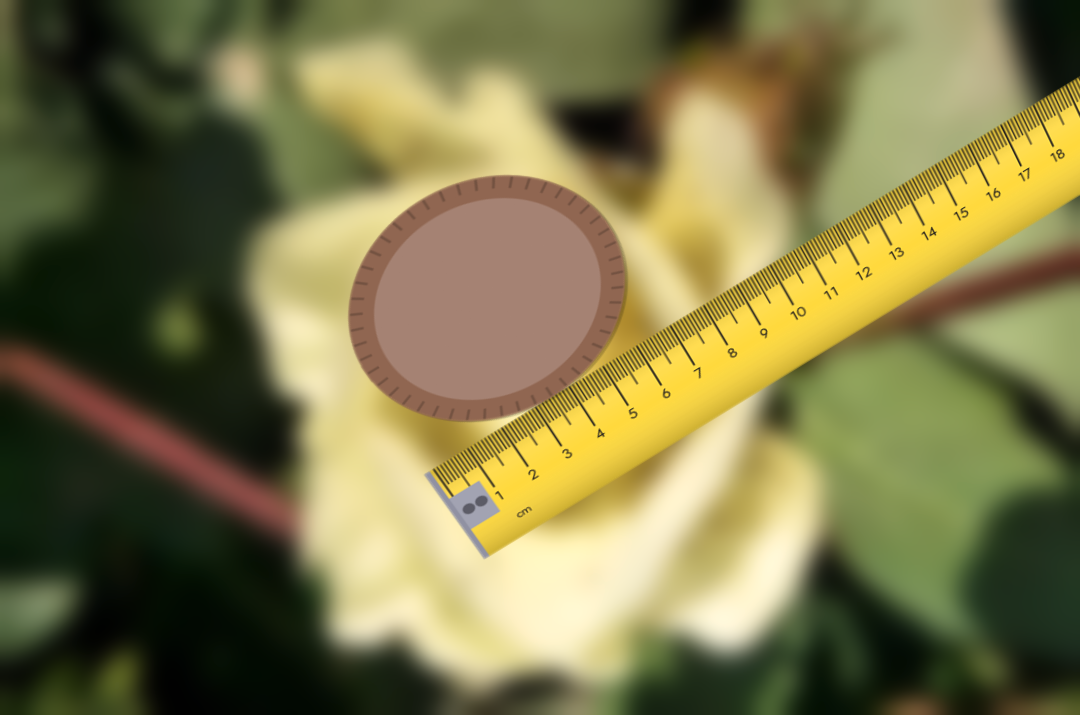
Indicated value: 7 cm
